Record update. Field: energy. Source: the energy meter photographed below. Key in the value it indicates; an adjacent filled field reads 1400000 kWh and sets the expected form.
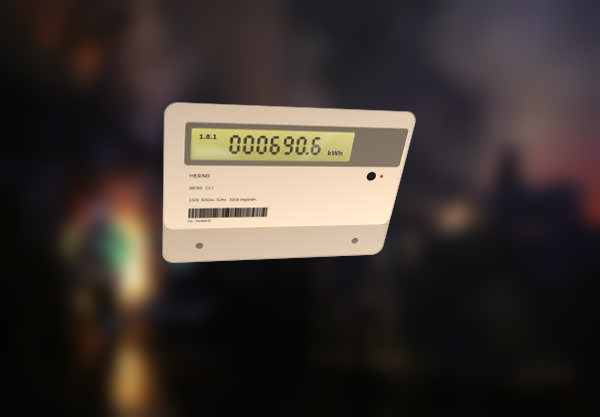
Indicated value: 690.6 kWh
